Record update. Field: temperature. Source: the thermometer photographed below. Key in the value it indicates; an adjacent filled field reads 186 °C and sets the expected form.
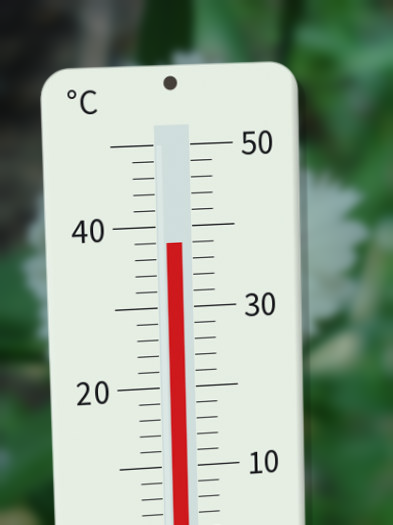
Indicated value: 38 °C
